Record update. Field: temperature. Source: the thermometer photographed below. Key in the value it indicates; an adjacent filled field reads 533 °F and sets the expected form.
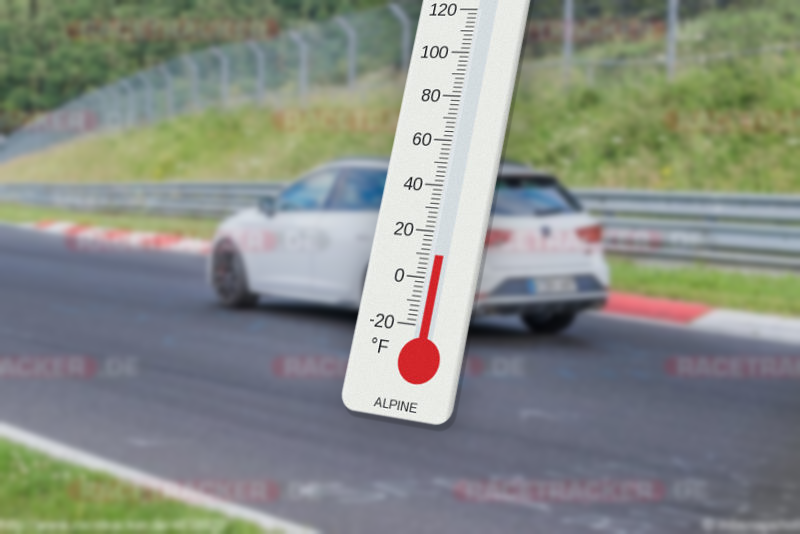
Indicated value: 10 °F
